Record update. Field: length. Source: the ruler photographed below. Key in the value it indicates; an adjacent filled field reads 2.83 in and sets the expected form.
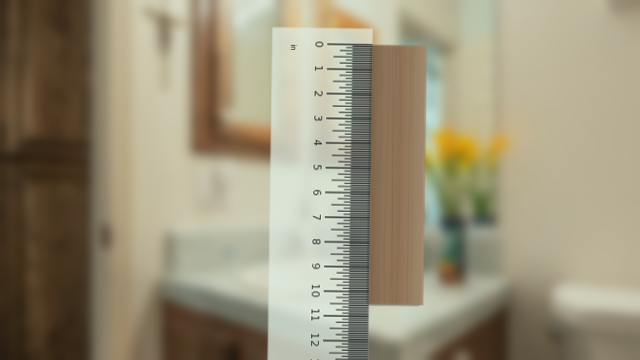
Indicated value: 10.5 in
